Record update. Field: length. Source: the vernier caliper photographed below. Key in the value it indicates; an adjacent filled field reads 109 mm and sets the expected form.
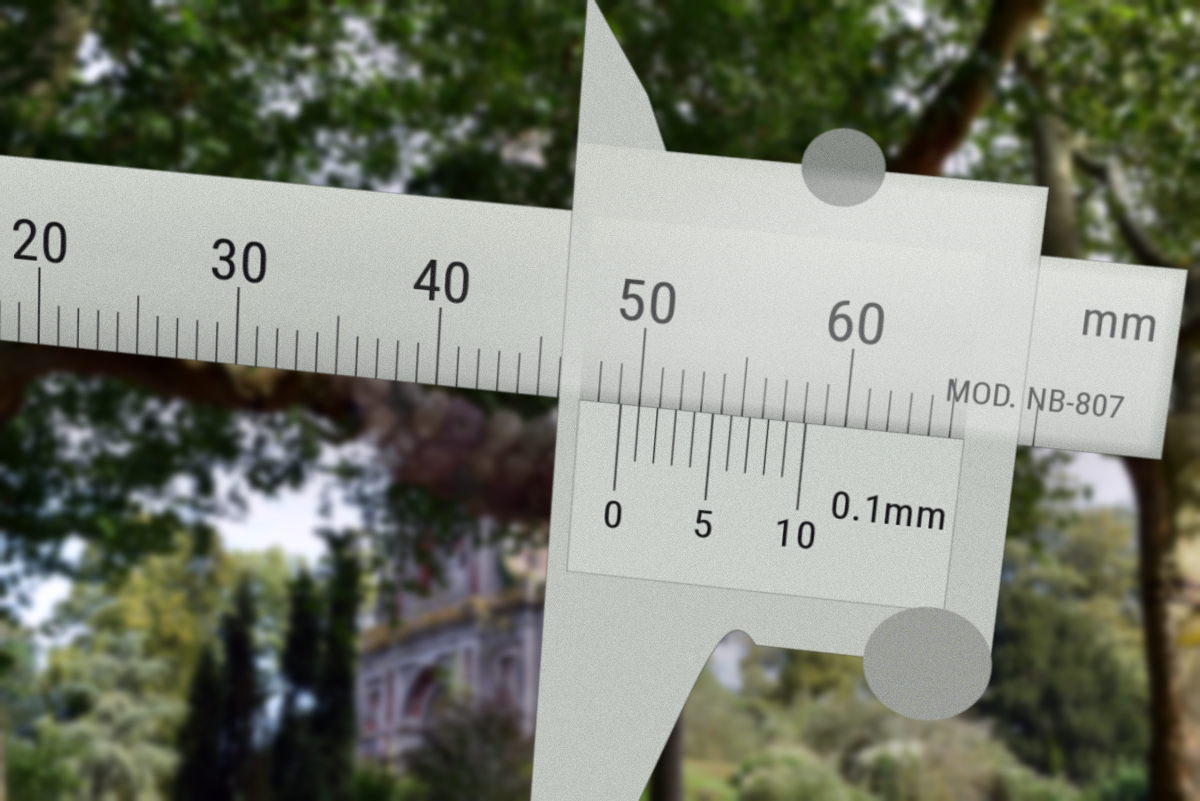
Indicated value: 49.1 mm
